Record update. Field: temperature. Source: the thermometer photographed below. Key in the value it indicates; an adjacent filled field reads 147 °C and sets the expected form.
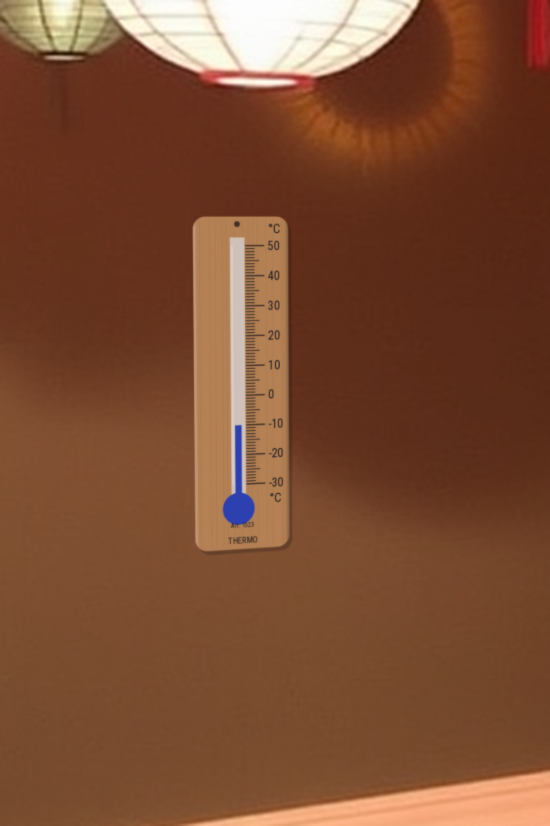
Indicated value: -10 °C
